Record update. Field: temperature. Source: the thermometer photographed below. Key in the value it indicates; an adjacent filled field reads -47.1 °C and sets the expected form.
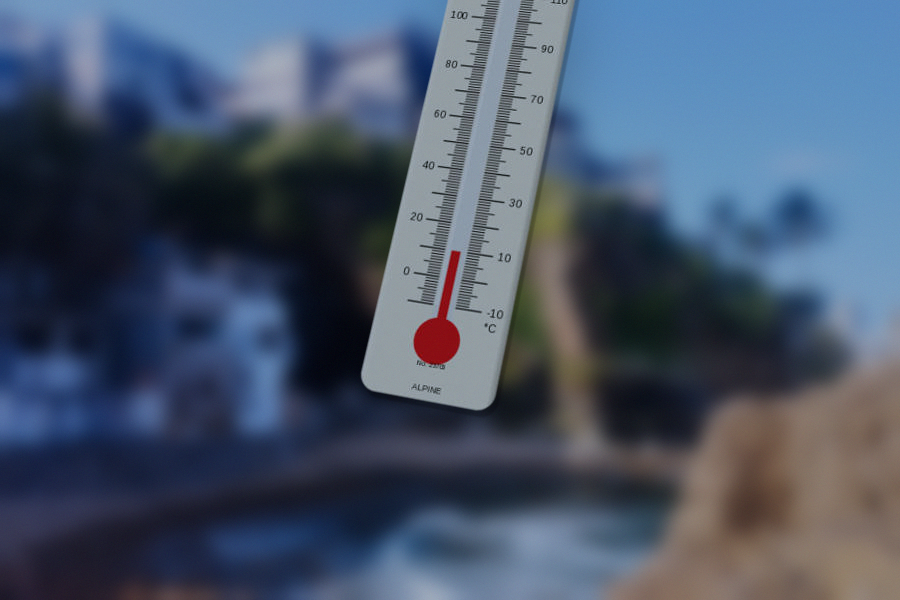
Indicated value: 10 °C
